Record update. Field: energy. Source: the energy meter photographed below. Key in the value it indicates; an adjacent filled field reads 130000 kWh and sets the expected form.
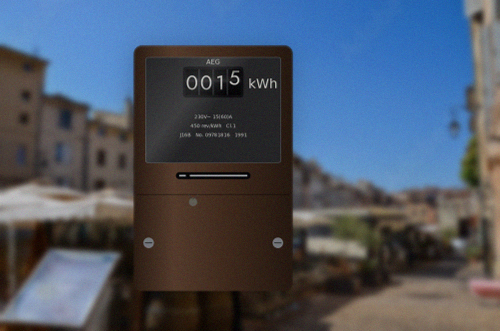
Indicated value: 15 kWh
